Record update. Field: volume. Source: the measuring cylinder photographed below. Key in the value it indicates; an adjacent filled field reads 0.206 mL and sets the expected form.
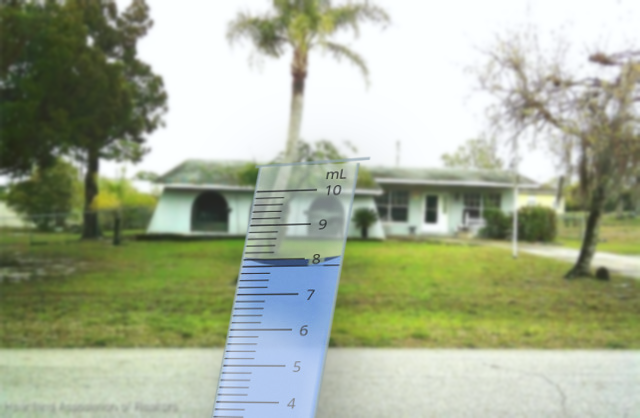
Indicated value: 7.8 mL
